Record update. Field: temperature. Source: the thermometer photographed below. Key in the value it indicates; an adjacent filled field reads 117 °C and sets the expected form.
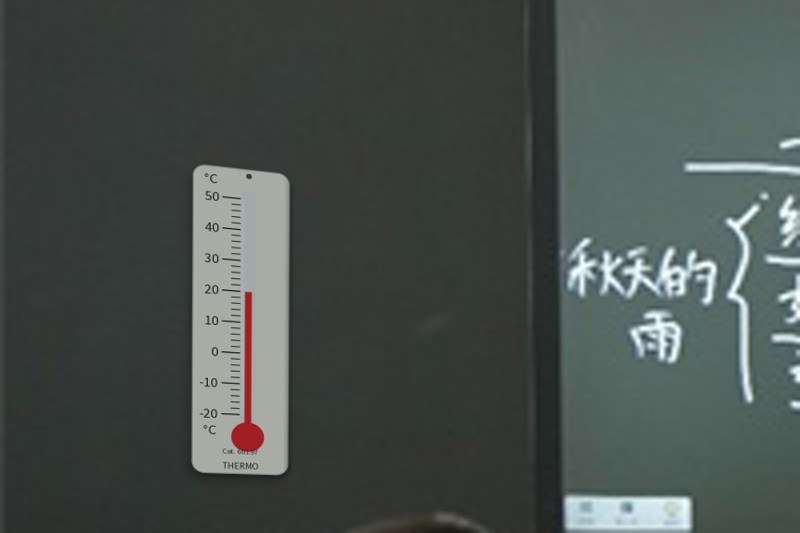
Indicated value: 20 °C
